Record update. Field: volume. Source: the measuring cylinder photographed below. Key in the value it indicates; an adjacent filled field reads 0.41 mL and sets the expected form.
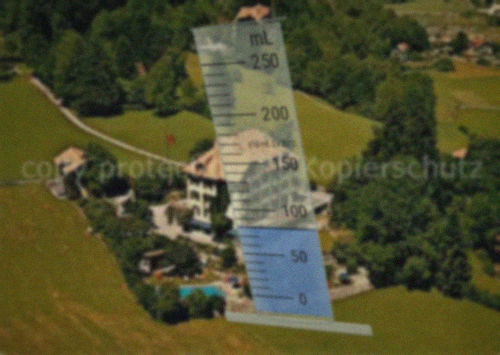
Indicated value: 80 mL
